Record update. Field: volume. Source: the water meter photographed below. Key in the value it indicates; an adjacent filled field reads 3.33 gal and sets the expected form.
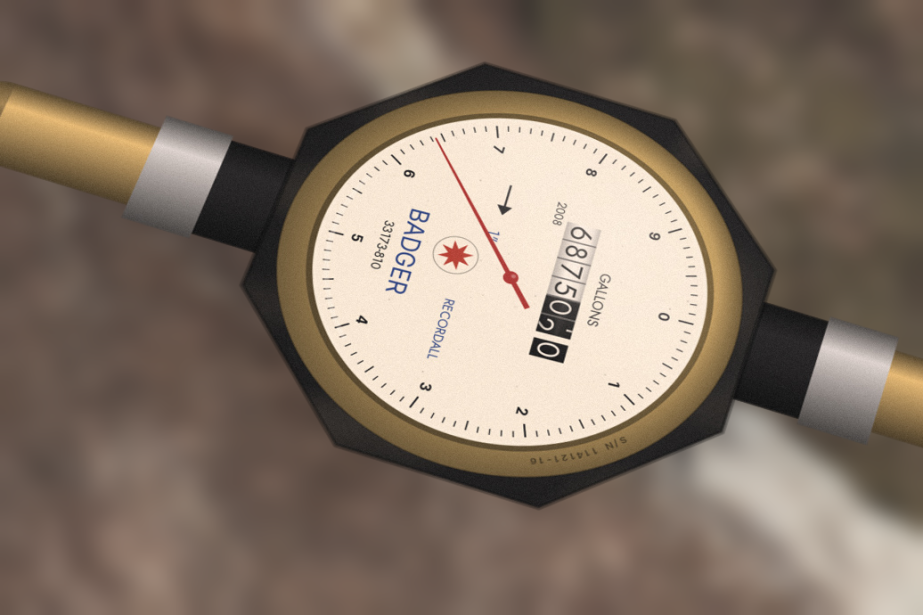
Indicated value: 6875016.4 gal
